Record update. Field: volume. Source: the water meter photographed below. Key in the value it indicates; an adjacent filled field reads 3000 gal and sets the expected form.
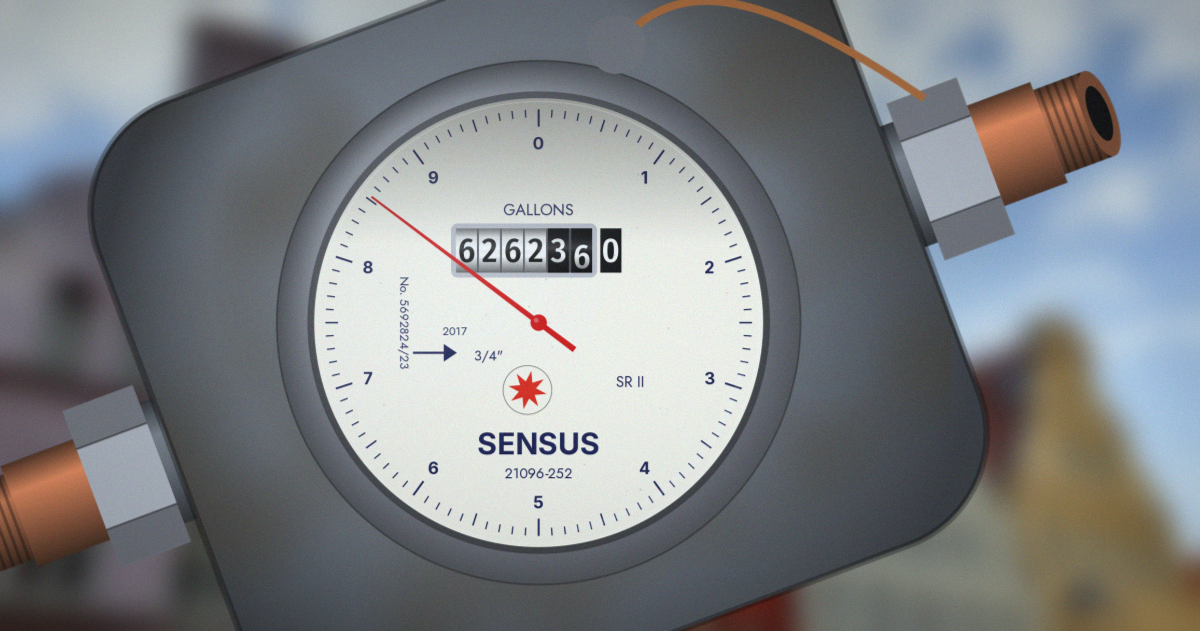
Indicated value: 6262358.5 gal
